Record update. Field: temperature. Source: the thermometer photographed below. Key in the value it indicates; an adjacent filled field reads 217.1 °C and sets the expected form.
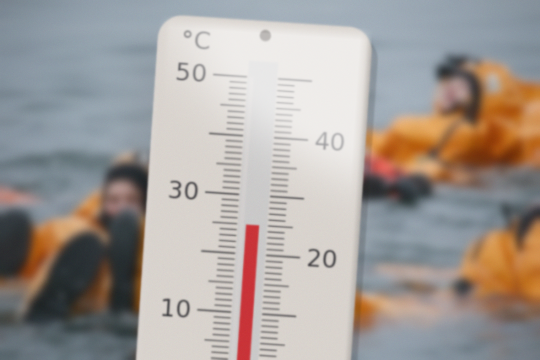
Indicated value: 25 °C
